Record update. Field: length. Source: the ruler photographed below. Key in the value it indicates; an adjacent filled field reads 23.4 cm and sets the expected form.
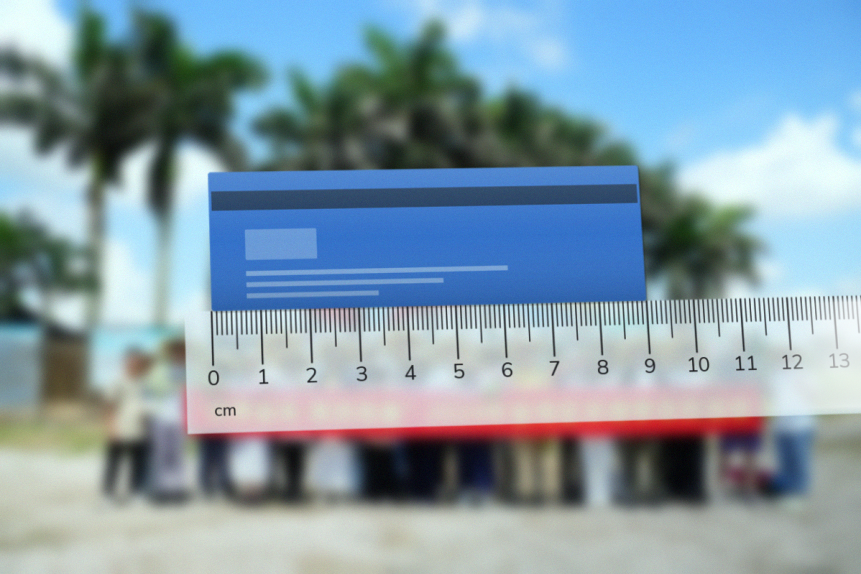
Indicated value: 9 cm
